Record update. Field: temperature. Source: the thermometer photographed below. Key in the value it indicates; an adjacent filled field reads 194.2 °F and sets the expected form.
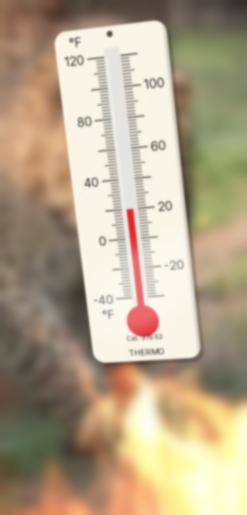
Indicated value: 20 °F
